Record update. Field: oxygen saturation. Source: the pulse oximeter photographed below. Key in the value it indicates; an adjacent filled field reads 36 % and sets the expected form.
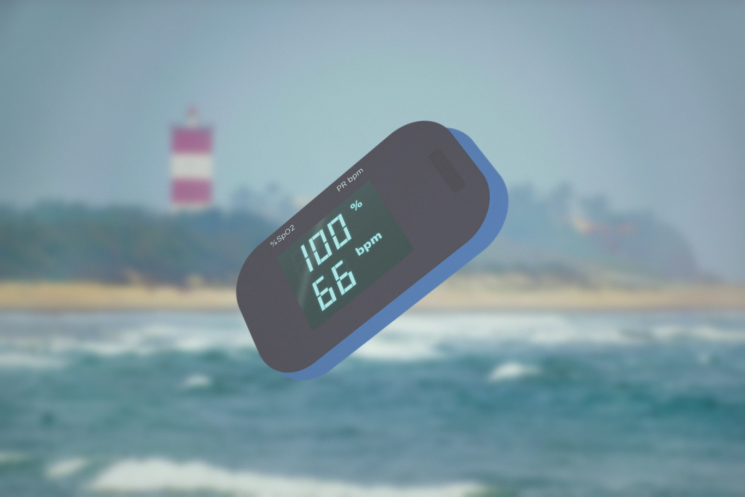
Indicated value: 100 %
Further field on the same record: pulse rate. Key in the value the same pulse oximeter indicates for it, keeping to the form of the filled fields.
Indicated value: 66 bpm
